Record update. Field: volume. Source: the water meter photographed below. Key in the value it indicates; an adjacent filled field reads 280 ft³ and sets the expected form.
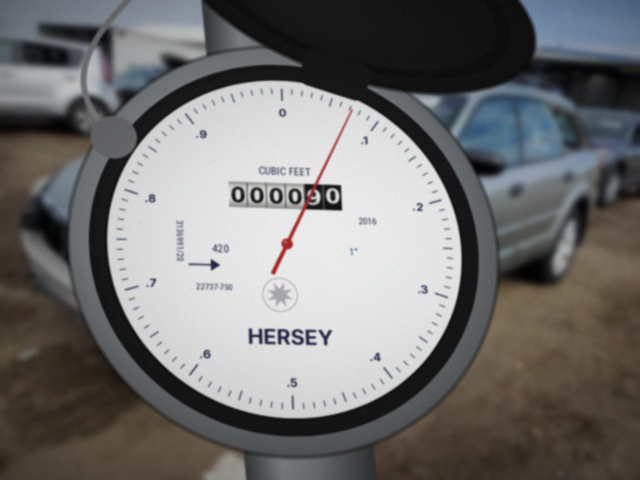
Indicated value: 90.07 ft³
